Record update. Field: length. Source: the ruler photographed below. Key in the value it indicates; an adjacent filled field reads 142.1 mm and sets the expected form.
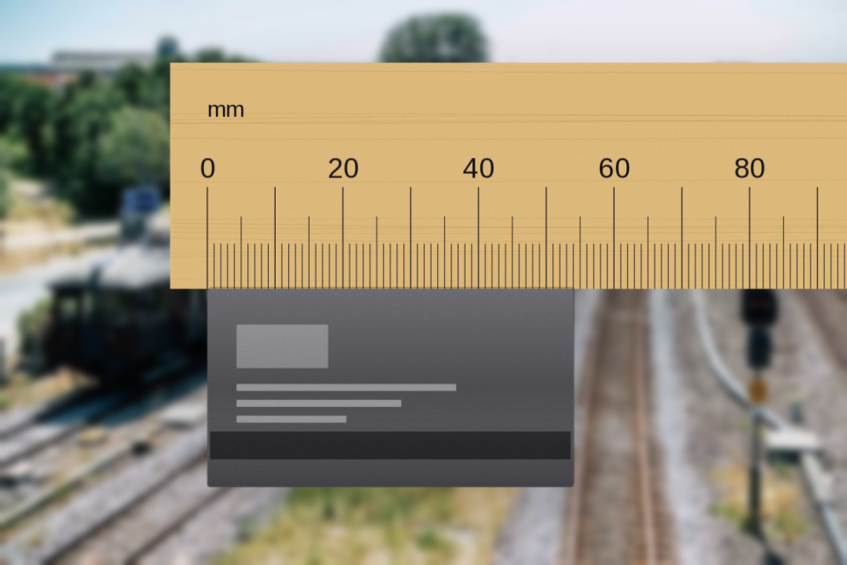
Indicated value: 54 mm
